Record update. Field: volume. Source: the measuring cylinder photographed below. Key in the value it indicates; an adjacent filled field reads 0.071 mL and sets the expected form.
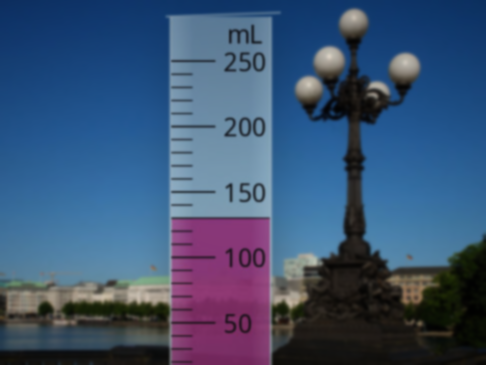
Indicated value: 130 mL
